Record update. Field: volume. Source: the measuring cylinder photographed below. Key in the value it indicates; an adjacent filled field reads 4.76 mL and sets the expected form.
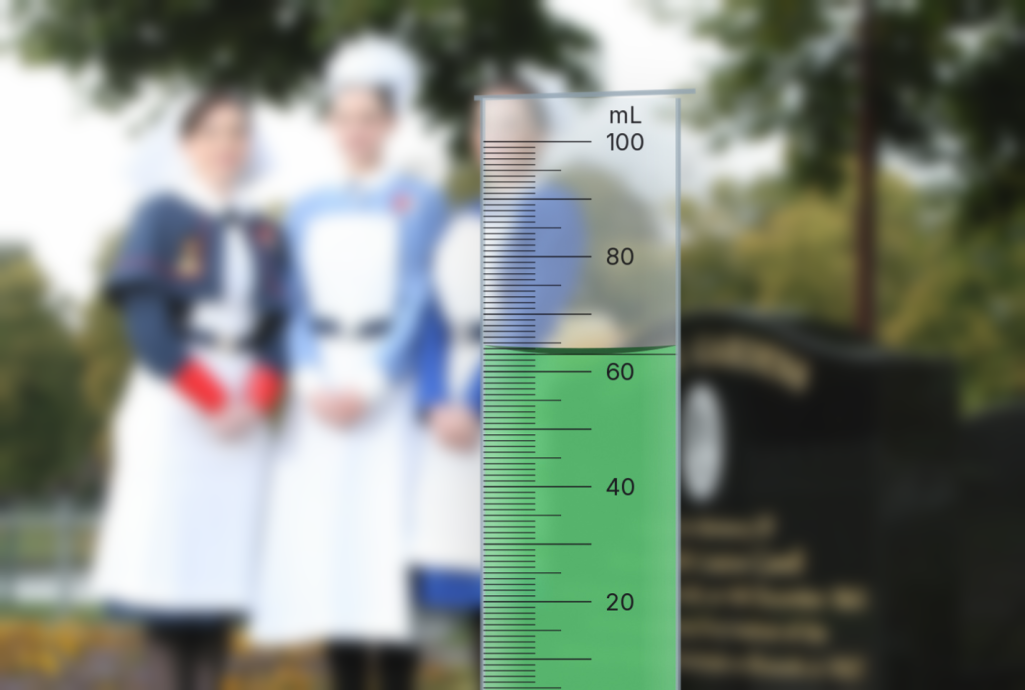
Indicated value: 63 mL
